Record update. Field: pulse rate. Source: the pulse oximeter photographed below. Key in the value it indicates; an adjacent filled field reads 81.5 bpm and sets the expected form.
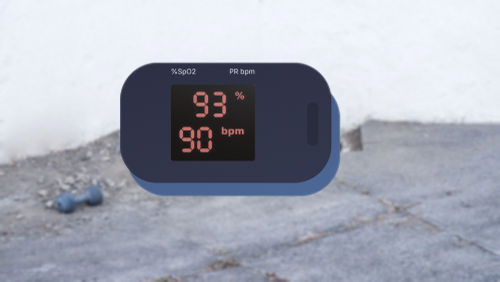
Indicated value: 90 bpm
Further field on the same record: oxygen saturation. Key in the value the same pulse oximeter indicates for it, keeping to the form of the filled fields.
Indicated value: 93 %
